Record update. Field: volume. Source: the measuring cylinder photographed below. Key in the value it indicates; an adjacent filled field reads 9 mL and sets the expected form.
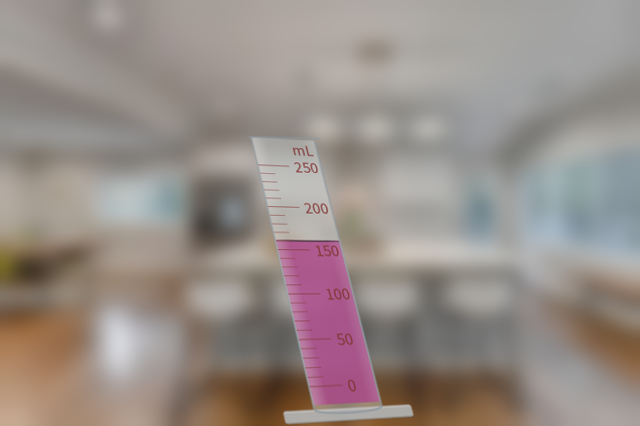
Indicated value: 160 mL
